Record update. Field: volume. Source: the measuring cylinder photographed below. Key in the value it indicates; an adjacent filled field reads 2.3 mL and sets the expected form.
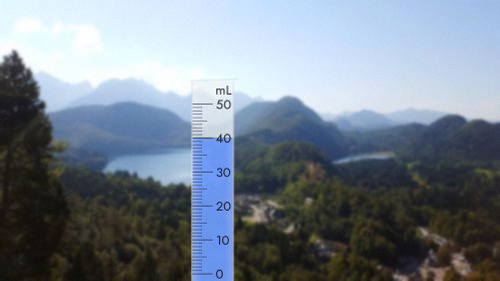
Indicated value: 40 mL
